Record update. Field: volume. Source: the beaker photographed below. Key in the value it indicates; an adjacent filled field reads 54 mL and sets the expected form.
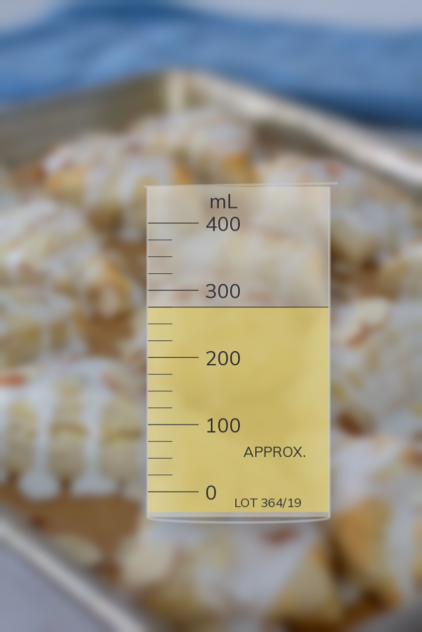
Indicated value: 275 mL
